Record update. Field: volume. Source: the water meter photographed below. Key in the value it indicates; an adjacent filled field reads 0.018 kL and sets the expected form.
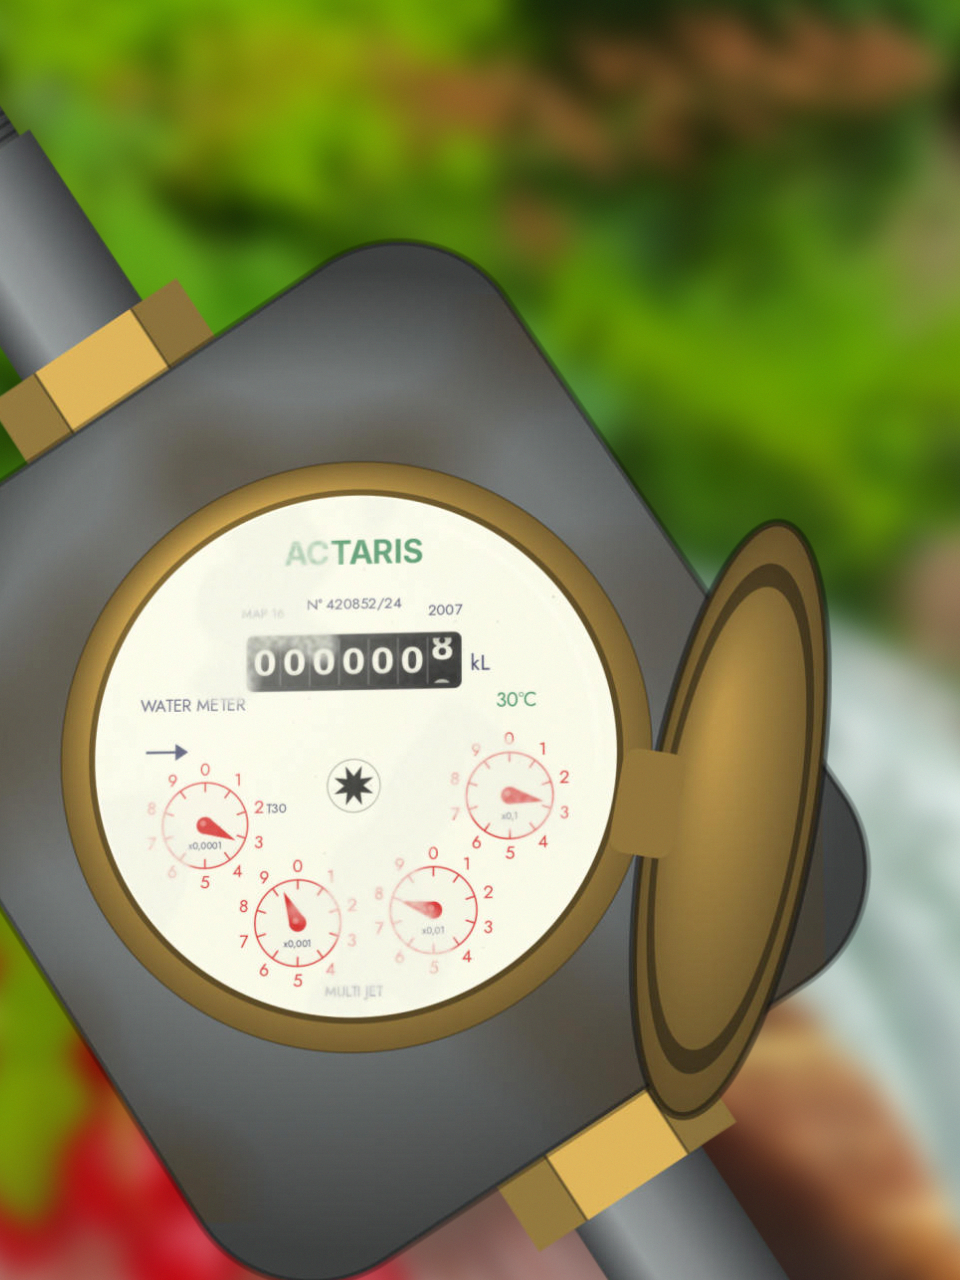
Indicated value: 8.2793 kL
